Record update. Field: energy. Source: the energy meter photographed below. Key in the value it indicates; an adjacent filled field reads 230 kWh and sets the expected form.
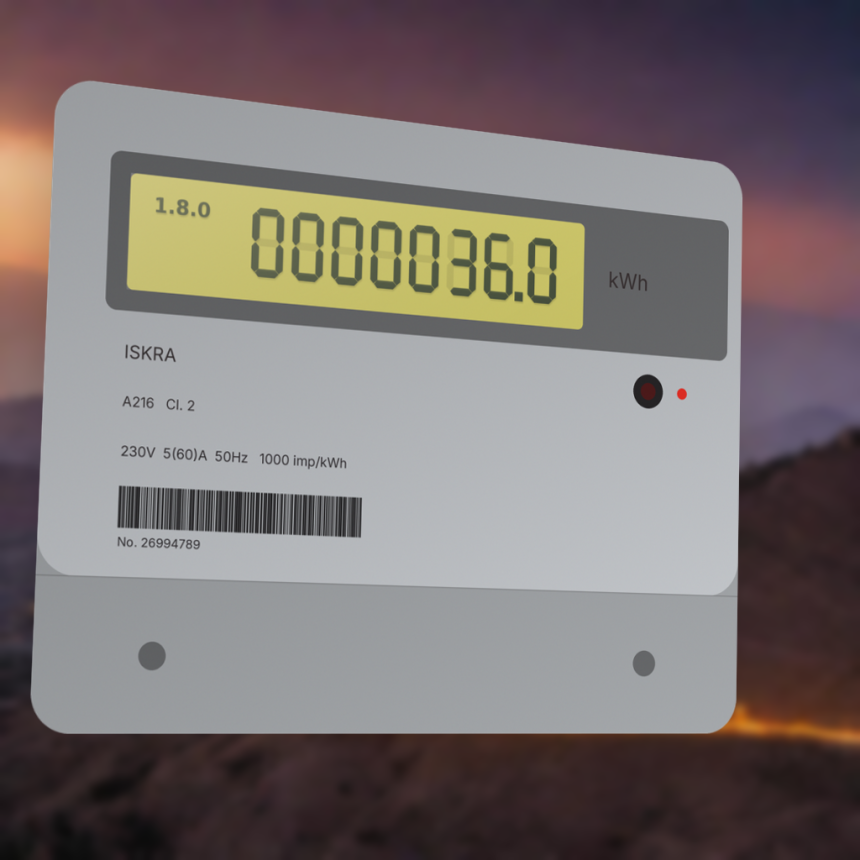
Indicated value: 36.0 kWh
